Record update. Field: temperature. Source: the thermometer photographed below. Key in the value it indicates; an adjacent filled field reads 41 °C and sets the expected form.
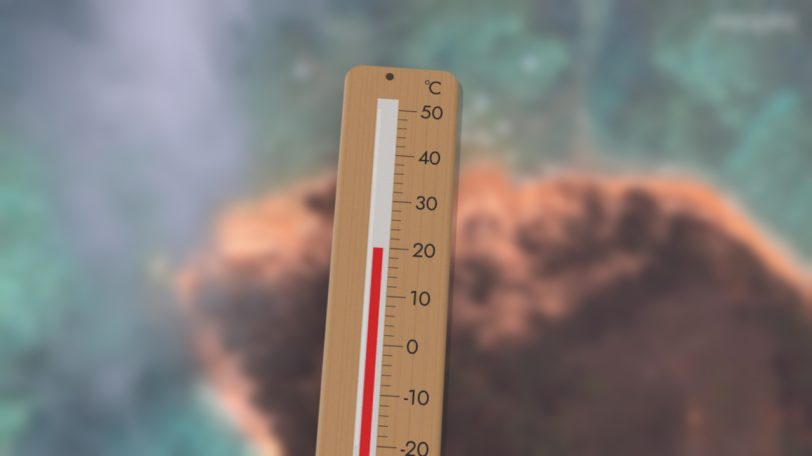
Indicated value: 20 °C
